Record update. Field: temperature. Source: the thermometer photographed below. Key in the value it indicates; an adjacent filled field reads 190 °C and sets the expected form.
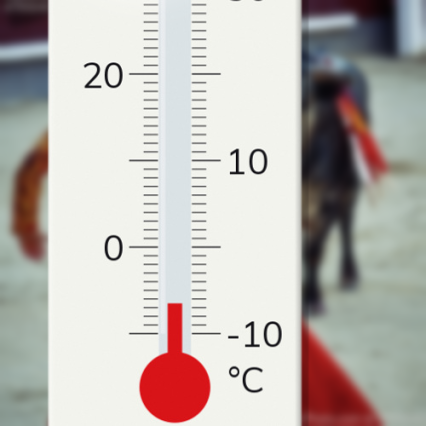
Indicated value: -6.5 °C
